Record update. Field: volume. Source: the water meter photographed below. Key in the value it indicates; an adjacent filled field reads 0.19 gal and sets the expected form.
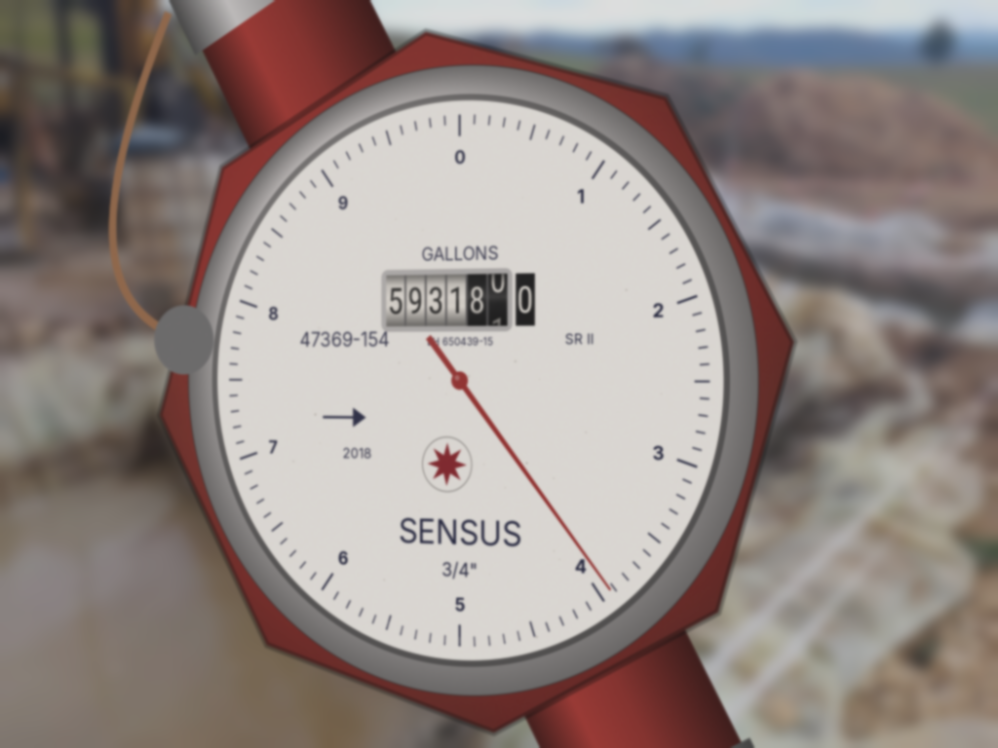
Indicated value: 5931803.9 gal
